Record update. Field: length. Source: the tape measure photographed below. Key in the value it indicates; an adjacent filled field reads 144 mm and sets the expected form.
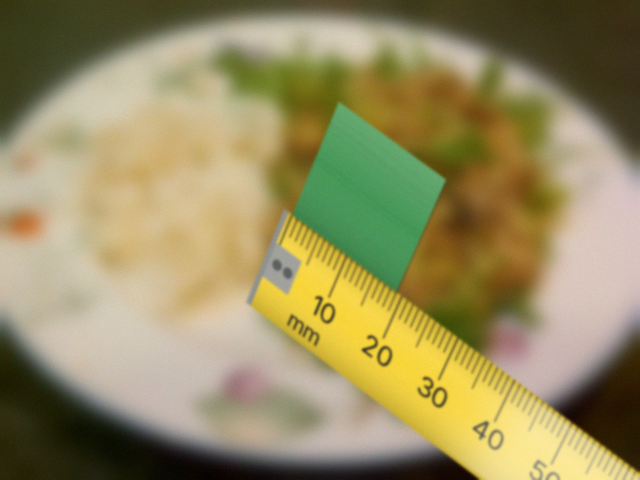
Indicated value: 19 mm
